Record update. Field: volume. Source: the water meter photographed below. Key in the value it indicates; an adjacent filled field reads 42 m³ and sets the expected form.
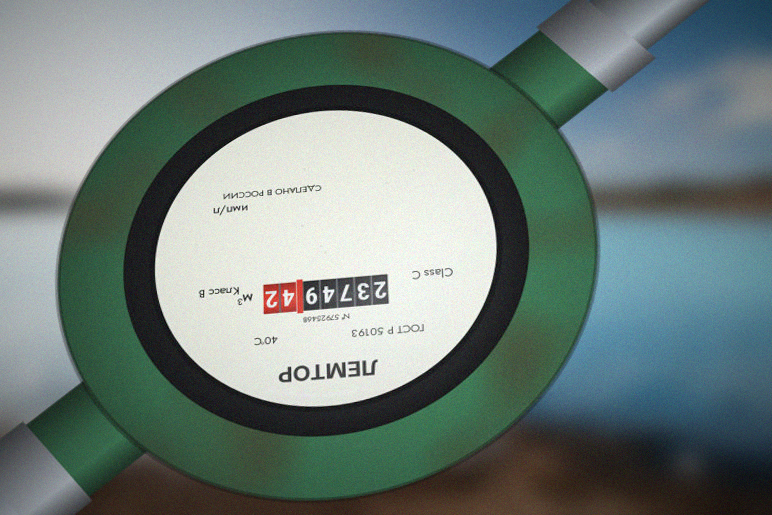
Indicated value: 23749.42 m³
